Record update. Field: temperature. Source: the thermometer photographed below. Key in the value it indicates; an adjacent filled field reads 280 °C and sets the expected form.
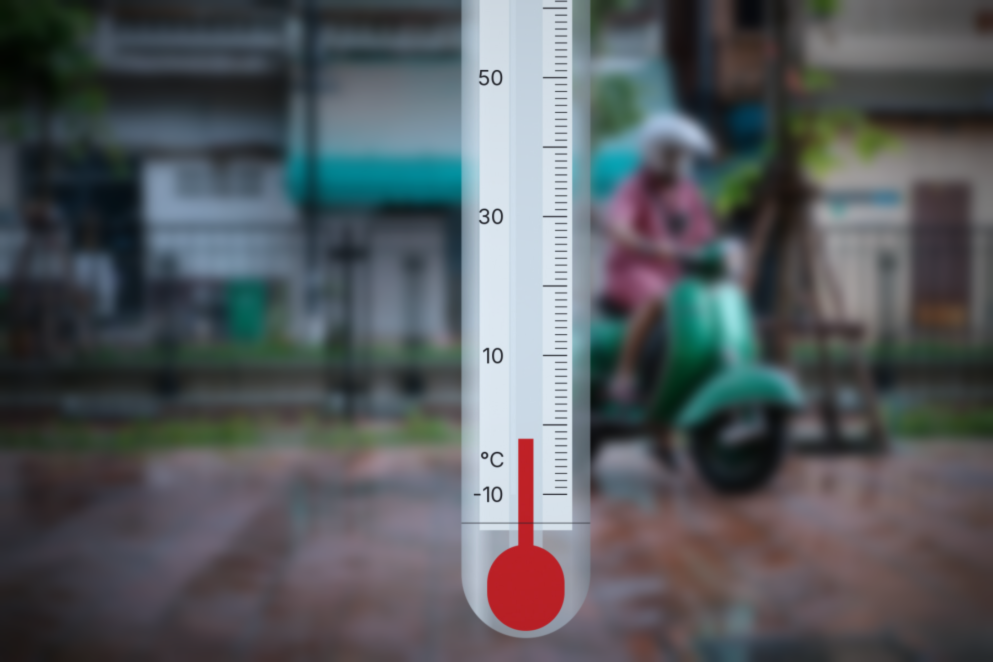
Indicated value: -2 °C
